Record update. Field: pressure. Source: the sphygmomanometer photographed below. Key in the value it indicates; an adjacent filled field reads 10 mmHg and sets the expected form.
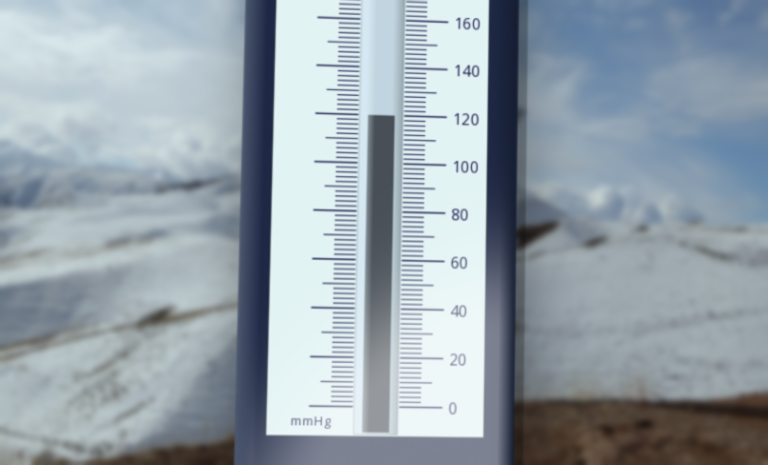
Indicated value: 120 mmHg
